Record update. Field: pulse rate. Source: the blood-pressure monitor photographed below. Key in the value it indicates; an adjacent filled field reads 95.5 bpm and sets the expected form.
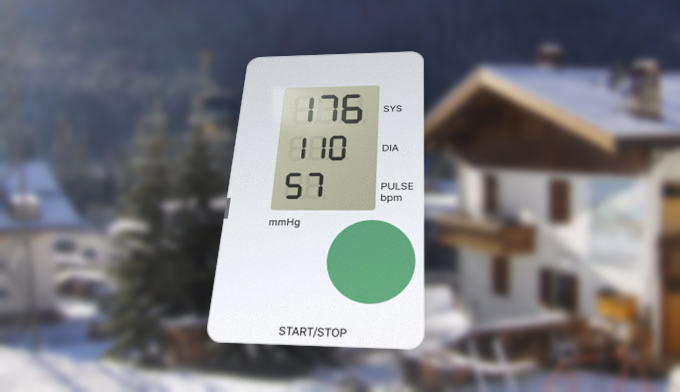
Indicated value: 57 bpm
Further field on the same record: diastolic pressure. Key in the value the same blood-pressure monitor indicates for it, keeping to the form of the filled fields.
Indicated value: 110 mmHg
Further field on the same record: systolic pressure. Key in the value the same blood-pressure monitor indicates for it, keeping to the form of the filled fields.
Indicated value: 176 mmHg
